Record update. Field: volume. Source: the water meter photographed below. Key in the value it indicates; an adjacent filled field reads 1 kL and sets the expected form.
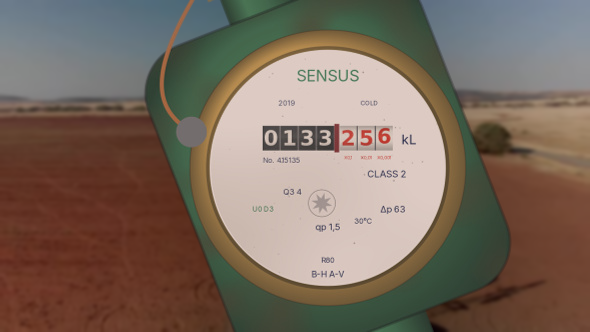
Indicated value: 133.256 kL
